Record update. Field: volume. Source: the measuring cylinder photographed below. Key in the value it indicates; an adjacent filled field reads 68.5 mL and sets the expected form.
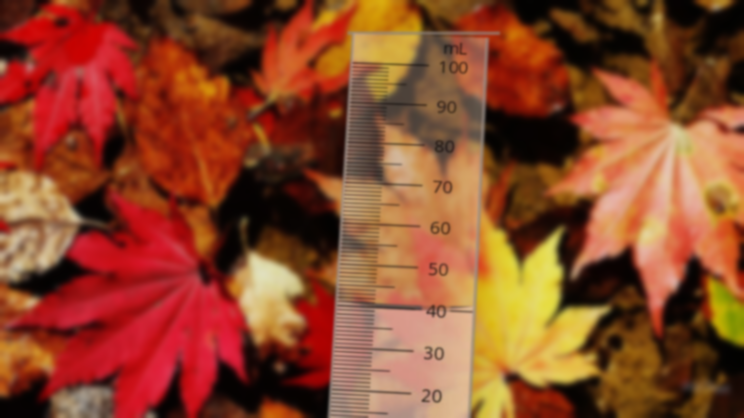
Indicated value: 40 mL
